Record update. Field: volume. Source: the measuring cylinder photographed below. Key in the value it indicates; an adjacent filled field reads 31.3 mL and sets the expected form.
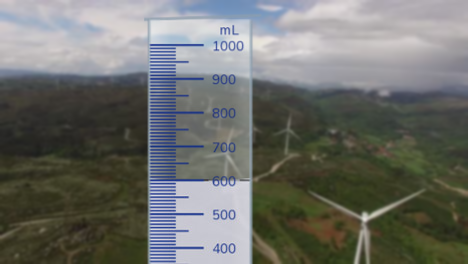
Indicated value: 600 mL
